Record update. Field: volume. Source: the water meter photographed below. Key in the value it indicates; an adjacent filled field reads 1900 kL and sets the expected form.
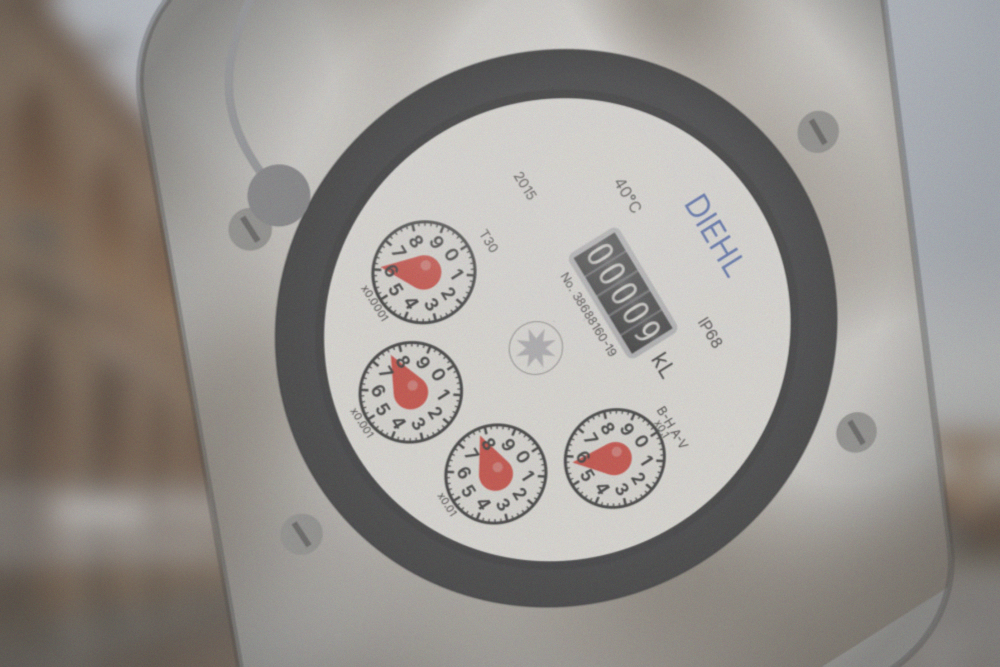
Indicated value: 9.5776 kL
